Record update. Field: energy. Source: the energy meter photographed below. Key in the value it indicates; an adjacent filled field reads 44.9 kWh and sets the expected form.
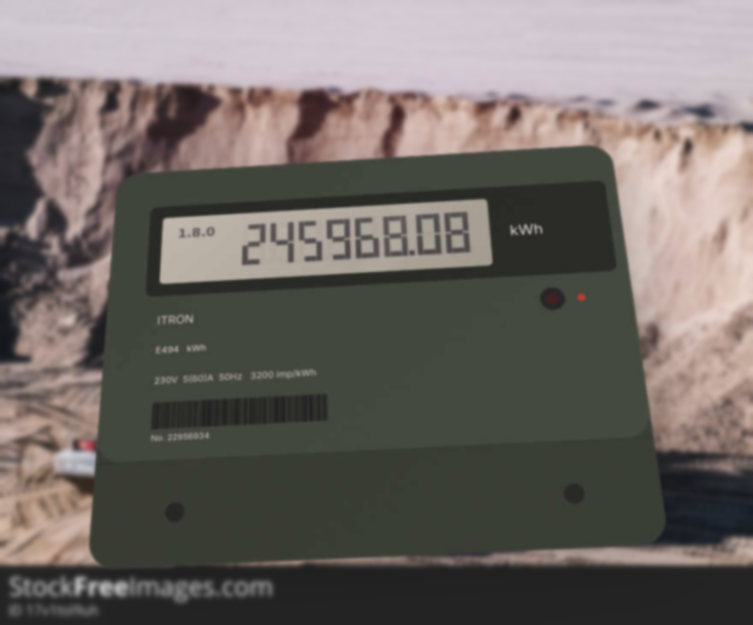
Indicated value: 245968.08 kWh
